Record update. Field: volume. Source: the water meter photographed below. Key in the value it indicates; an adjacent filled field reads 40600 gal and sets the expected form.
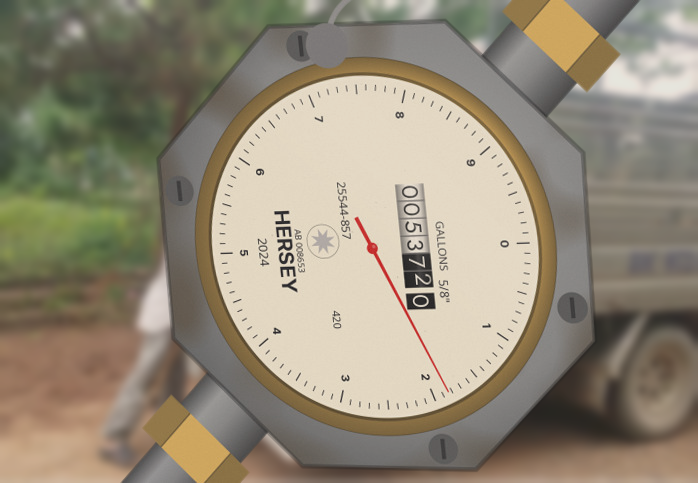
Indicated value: 53721.8 gal
